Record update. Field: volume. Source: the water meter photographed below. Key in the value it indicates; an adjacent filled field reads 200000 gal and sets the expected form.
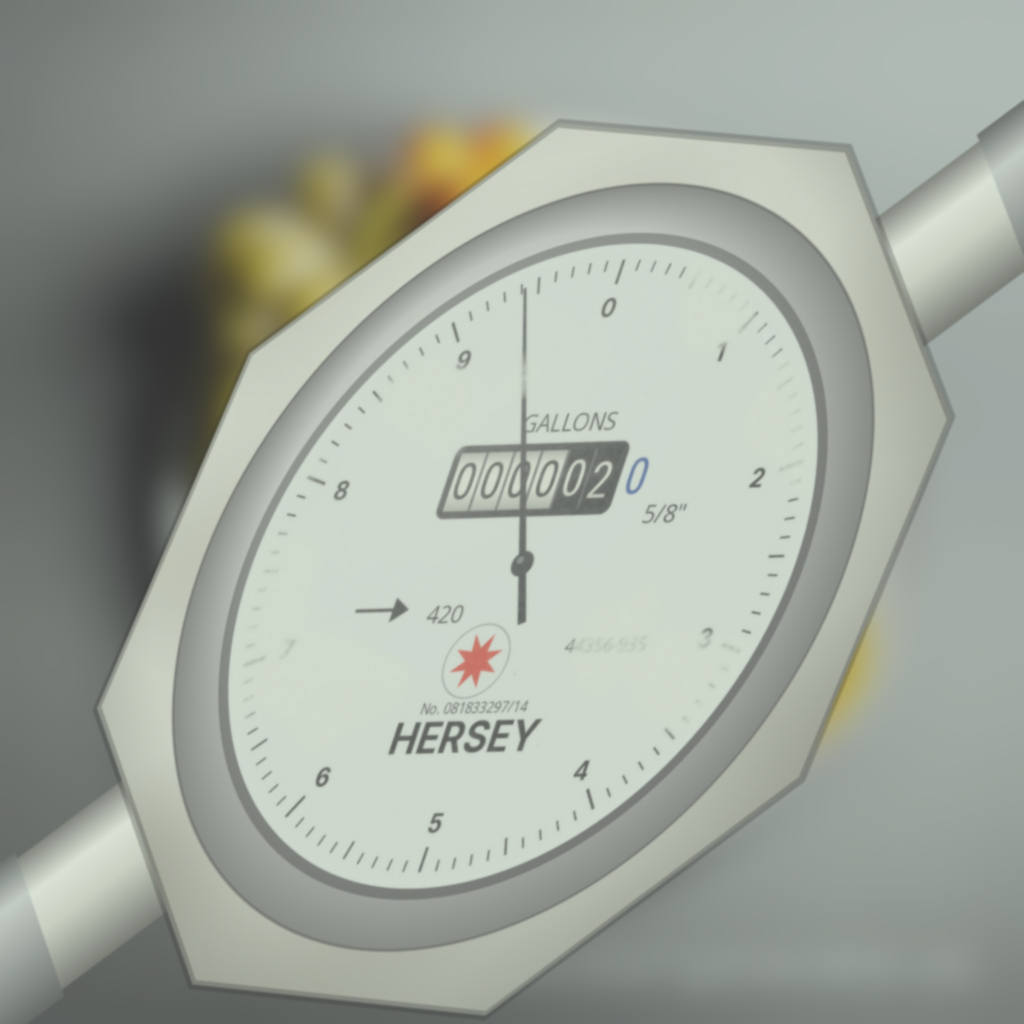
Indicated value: 19.4 gal
